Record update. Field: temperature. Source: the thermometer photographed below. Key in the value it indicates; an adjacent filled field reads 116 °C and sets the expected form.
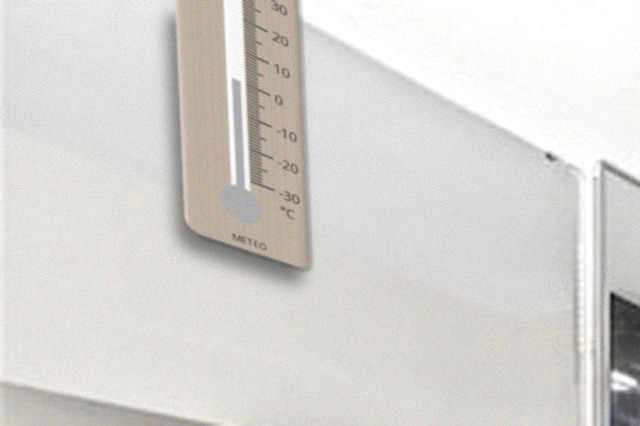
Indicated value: 0 °C
